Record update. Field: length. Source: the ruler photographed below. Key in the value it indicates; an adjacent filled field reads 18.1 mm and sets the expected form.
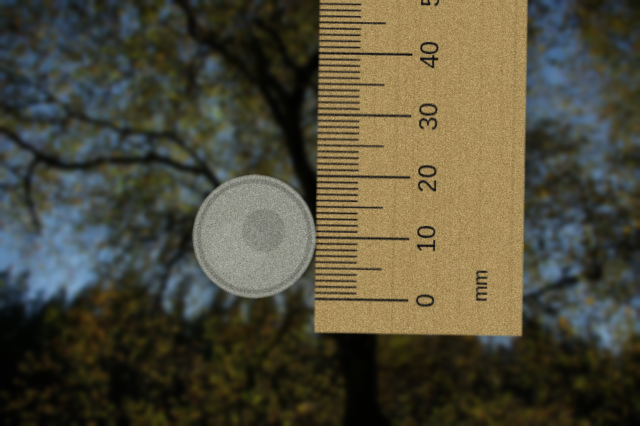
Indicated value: 20 mm
